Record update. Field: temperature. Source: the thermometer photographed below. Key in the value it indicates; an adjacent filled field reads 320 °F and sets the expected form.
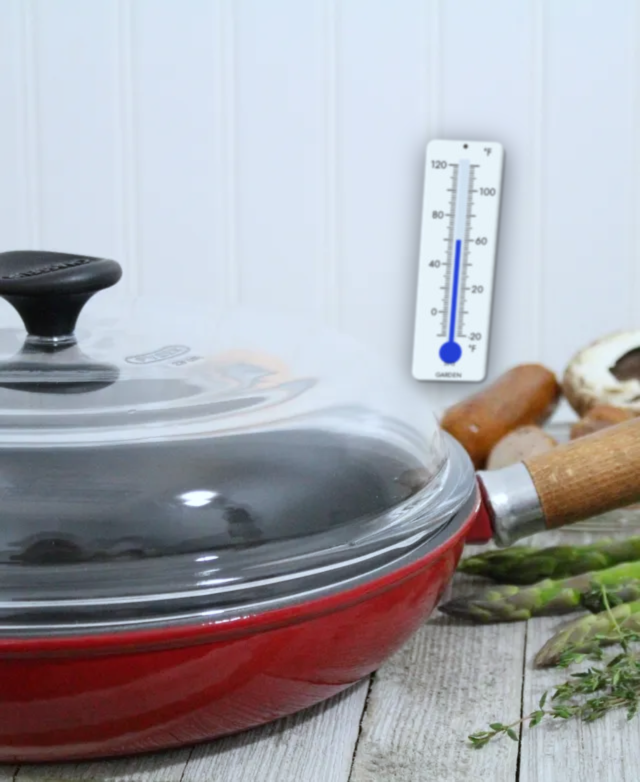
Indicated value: 60 °F
